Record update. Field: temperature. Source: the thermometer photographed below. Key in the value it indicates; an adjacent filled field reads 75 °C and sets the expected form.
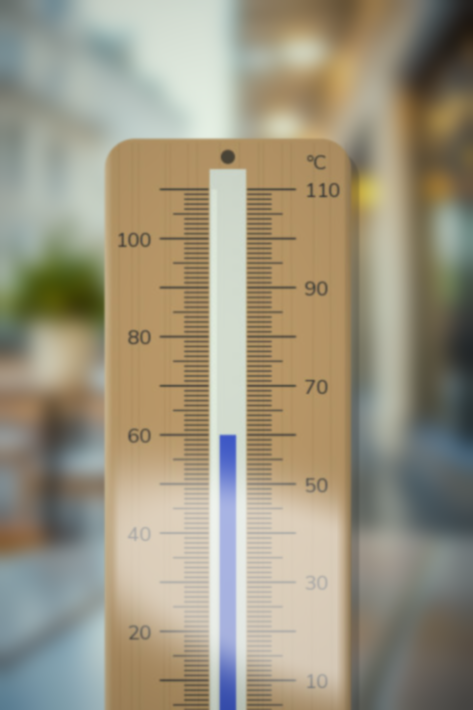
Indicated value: 60 °C
